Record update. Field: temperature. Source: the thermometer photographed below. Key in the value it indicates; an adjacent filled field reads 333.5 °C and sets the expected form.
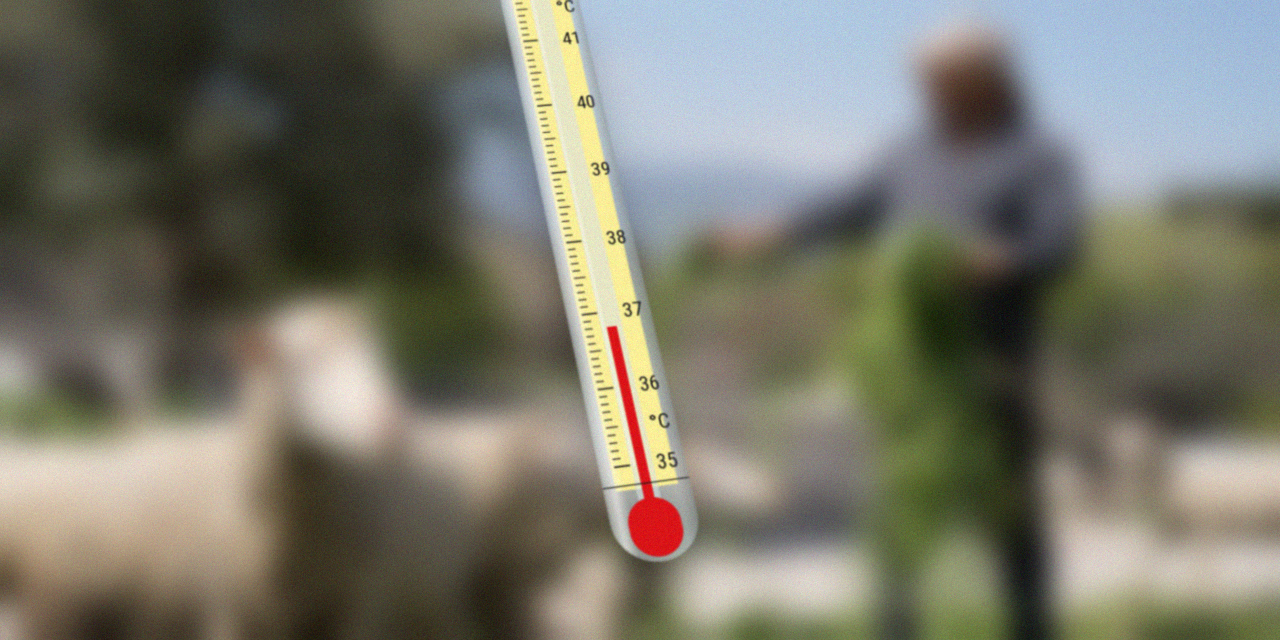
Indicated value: 36.8 °C
